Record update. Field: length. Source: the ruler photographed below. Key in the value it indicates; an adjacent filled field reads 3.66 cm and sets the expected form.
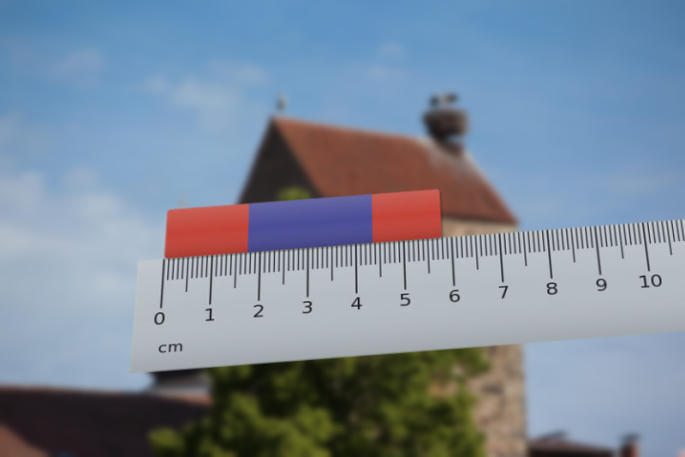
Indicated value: 5.8 cm
